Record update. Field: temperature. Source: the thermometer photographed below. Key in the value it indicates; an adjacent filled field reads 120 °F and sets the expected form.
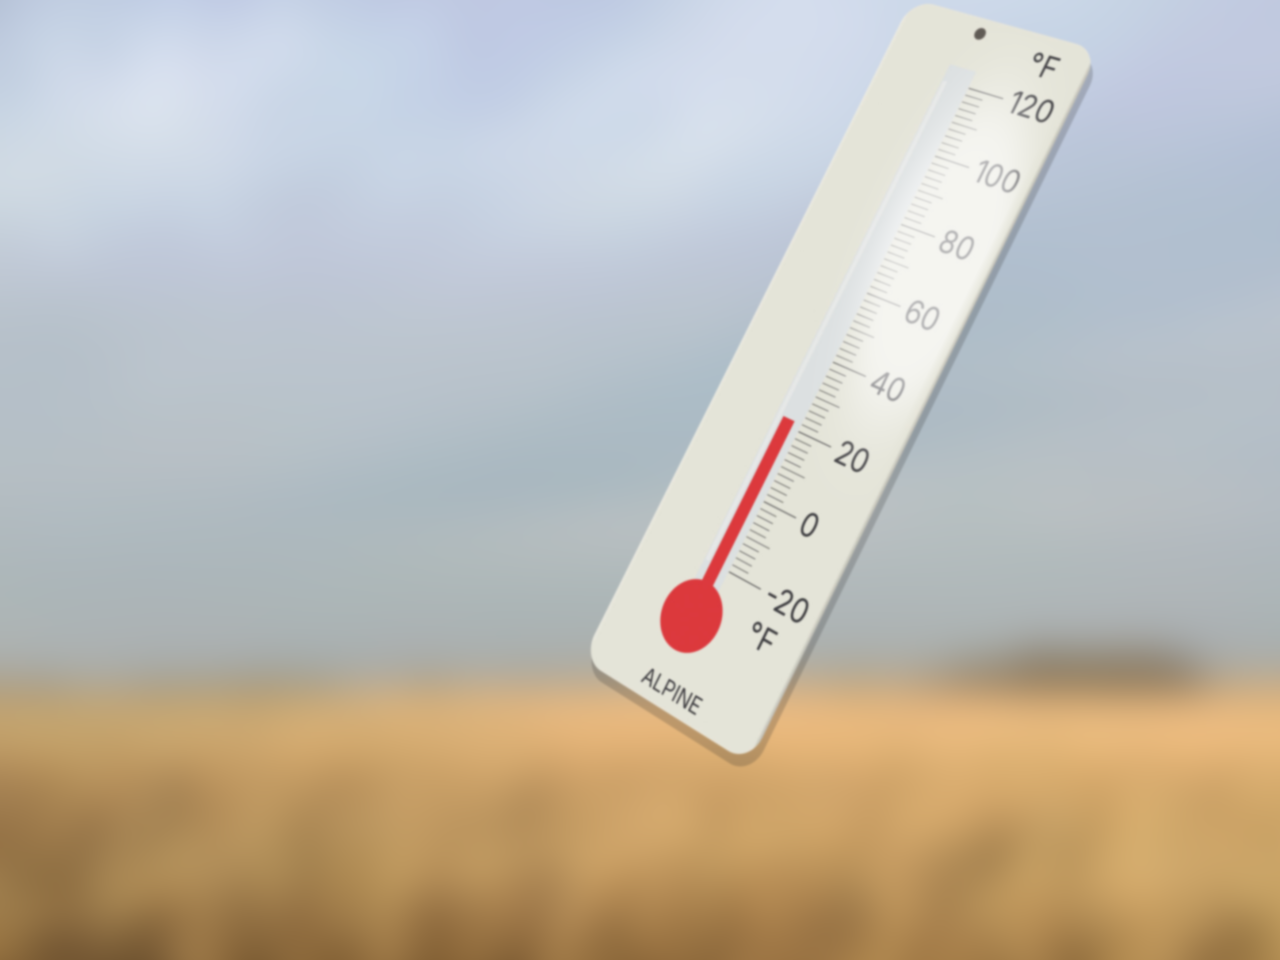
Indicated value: 22 °F
